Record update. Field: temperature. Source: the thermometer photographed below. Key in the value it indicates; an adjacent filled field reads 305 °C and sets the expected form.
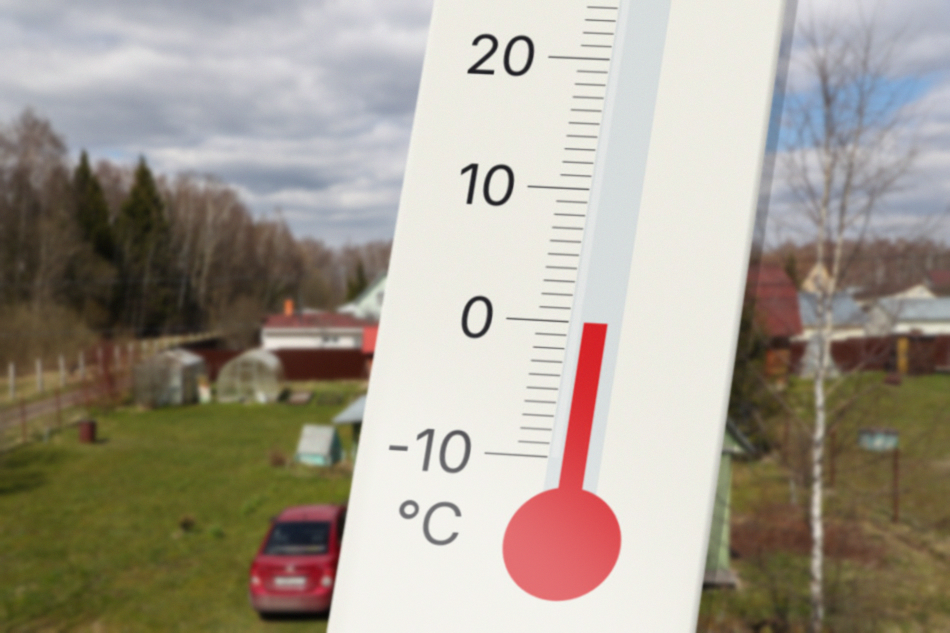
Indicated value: 0 °C
